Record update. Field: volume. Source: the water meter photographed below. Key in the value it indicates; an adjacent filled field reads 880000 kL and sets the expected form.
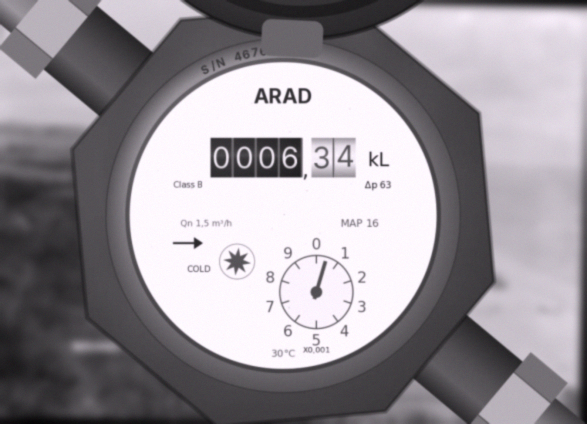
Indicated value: 6.340 kL
